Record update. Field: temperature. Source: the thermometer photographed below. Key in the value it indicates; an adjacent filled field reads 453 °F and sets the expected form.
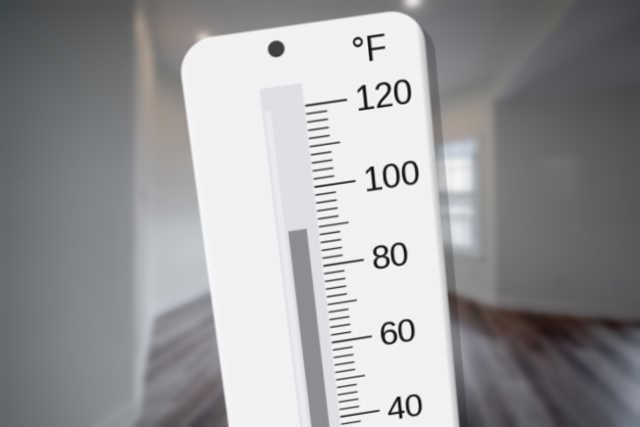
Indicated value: 90 °F
